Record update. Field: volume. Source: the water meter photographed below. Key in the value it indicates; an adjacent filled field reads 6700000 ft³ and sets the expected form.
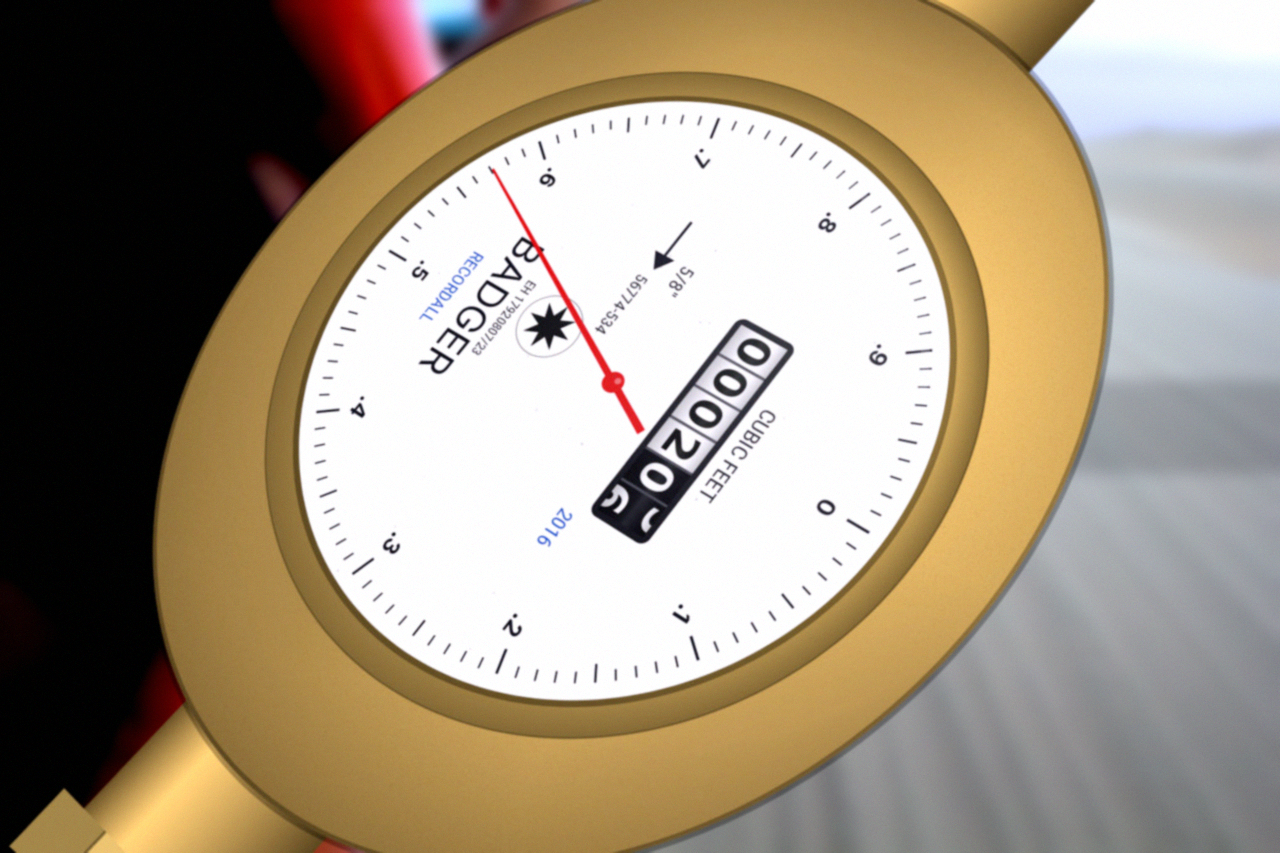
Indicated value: 205.57 ft³
